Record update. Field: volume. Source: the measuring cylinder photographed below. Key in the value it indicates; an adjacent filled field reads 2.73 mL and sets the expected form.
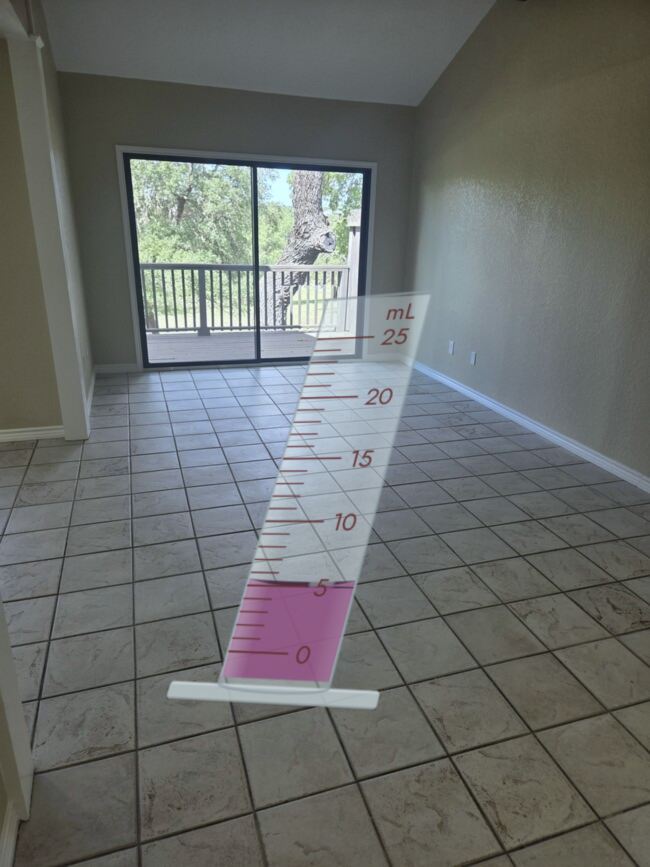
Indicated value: 5 mL
